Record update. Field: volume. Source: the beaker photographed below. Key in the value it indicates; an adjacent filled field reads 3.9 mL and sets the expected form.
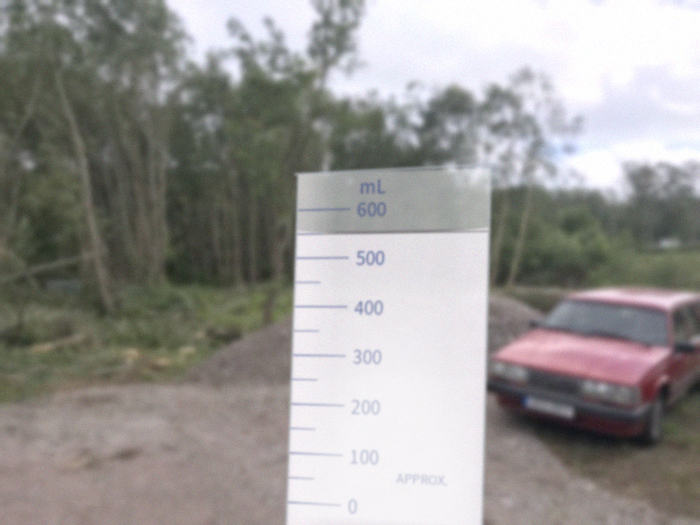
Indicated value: 550 mL
